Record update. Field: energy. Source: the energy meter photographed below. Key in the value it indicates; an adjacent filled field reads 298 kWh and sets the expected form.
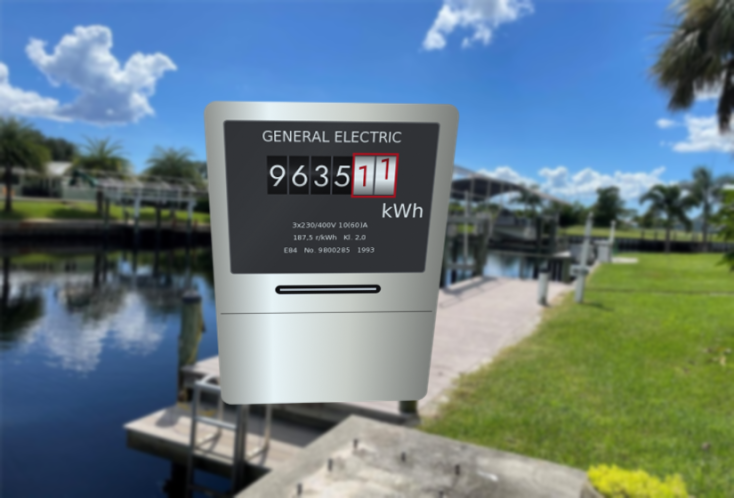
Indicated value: 9635.11 kWh
